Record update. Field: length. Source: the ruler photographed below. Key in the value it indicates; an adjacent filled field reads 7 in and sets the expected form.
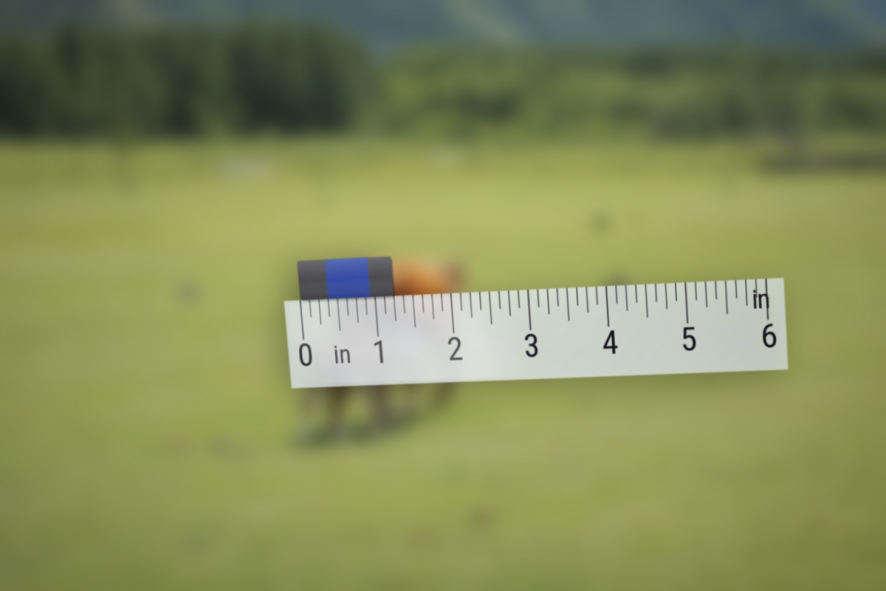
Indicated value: 1.25 in
